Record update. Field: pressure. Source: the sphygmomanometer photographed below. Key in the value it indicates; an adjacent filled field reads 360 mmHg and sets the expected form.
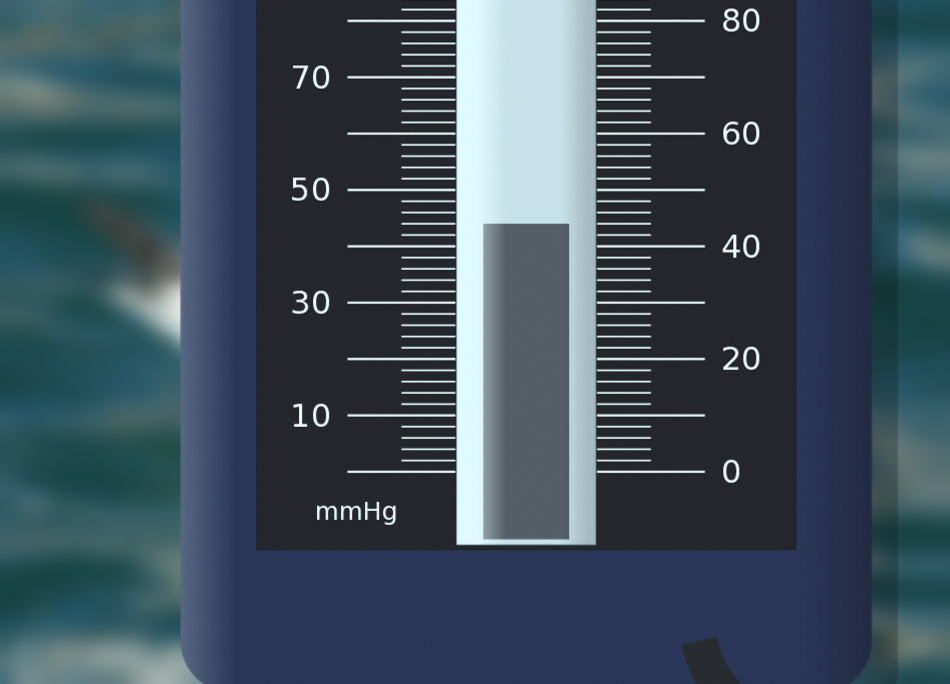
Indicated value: 44 mmHg
